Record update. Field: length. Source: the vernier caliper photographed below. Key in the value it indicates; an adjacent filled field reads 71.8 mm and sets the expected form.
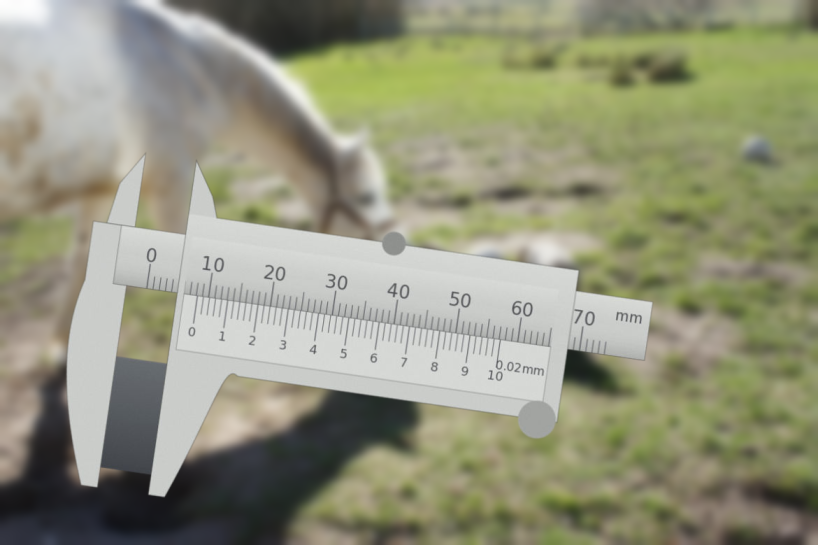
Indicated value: 8.2 mm
